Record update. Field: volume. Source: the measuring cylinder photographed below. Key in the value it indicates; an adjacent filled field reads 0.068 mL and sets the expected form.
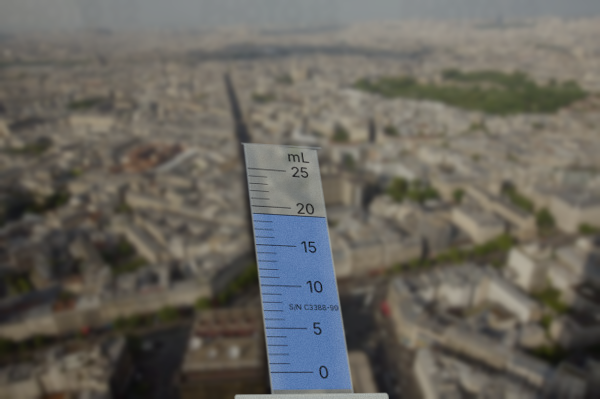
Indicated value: 19 mL
